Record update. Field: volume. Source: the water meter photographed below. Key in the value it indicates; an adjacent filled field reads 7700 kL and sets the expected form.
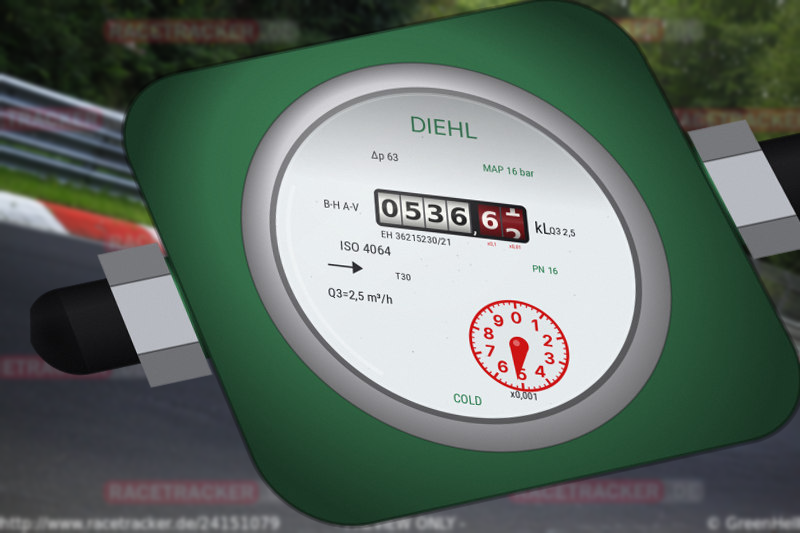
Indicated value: 536.615 kL
